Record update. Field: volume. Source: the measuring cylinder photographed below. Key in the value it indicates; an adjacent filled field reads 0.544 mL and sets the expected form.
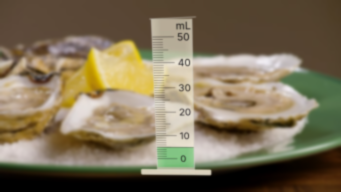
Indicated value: 5 mL
